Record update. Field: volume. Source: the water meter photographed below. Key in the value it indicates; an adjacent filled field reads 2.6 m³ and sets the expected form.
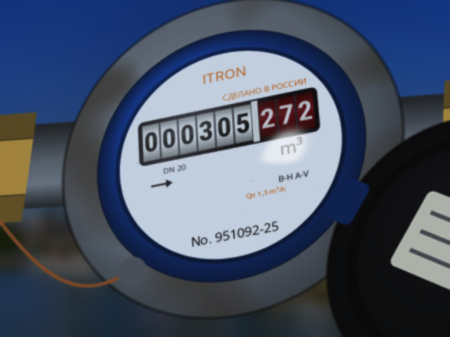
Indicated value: 305.272 m³
